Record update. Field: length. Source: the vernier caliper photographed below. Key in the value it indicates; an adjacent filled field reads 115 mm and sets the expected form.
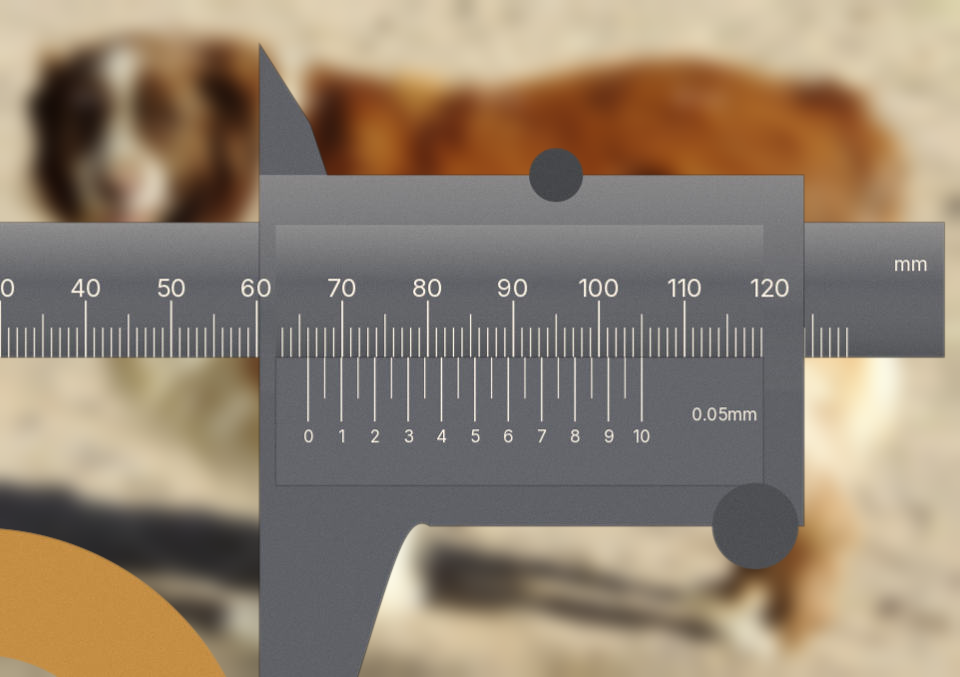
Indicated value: 66.0 mm
